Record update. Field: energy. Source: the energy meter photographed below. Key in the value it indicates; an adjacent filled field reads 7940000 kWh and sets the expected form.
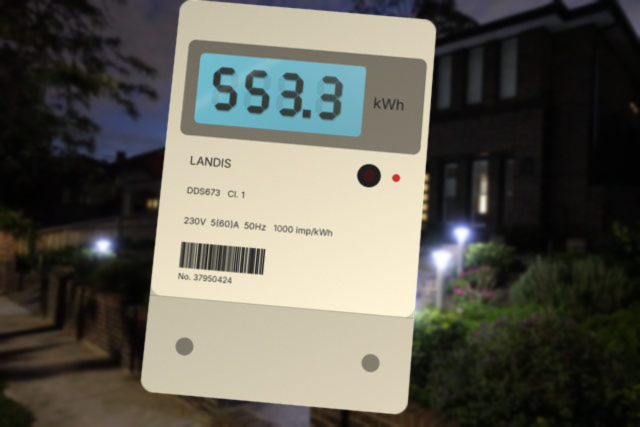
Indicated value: 553.3 kWh
